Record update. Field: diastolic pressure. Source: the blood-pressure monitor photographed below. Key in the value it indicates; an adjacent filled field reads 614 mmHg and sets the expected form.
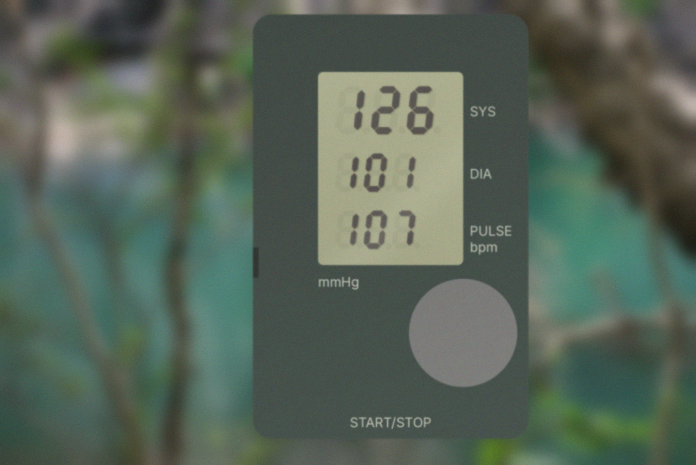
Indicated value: 101 mmHg
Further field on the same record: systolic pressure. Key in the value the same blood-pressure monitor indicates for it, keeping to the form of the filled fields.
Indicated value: 126 mmHg
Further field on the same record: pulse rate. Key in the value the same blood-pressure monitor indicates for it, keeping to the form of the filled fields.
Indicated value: 107 bpm
